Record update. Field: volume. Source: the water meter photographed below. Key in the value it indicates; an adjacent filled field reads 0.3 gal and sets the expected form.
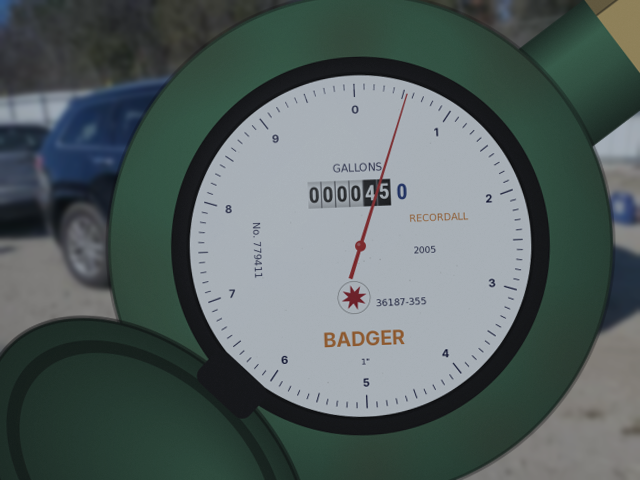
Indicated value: 450.5 gal
